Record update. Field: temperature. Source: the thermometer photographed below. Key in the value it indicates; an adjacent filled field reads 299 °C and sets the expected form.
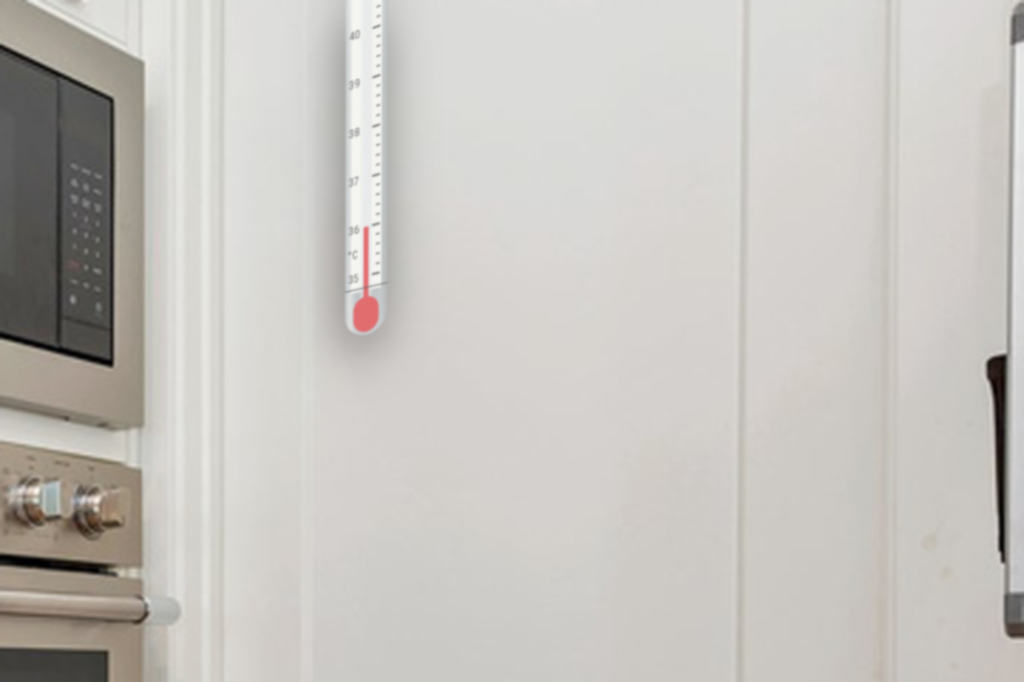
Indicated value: 36 °C
